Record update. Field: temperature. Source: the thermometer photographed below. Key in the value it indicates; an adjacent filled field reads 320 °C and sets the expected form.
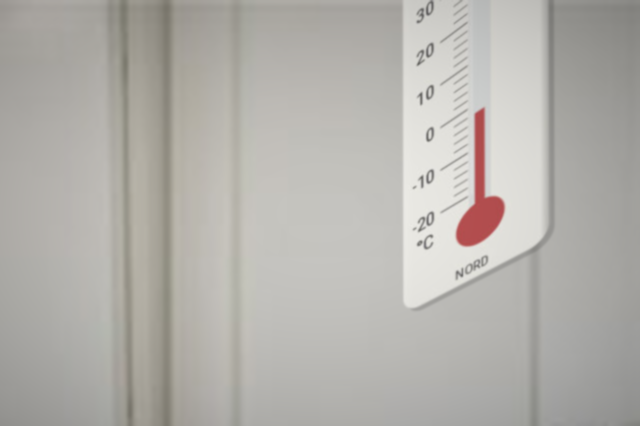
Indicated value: -2 °C
